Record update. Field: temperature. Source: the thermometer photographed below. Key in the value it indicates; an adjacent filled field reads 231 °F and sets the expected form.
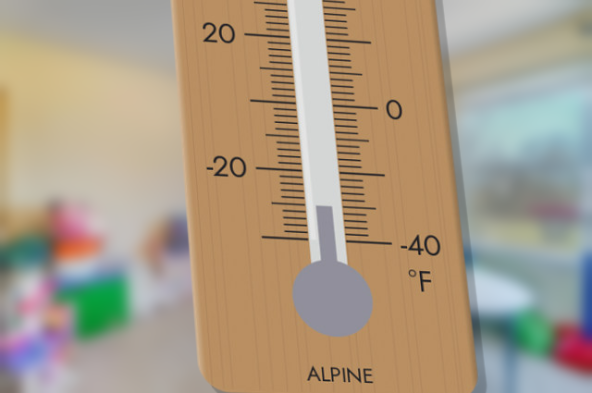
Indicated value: -30 °F
